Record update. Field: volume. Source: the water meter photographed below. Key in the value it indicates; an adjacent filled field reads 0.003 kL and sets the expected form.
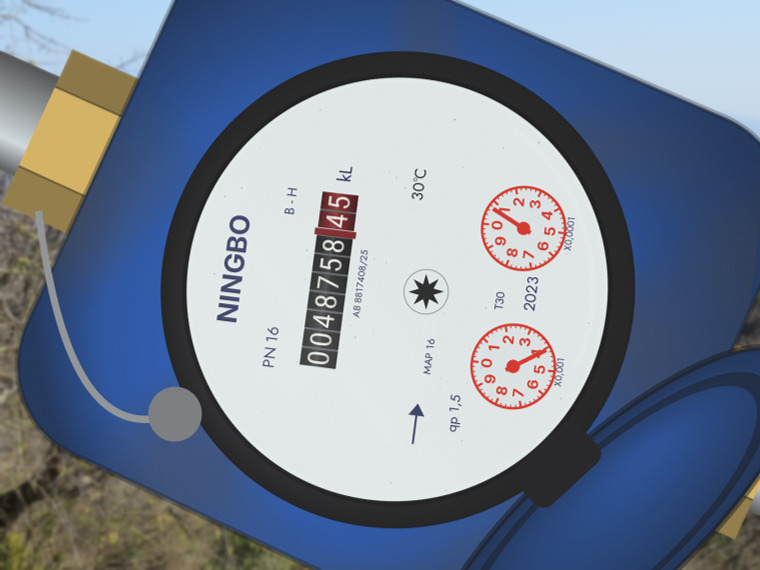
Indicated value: 48758.4540 kL
